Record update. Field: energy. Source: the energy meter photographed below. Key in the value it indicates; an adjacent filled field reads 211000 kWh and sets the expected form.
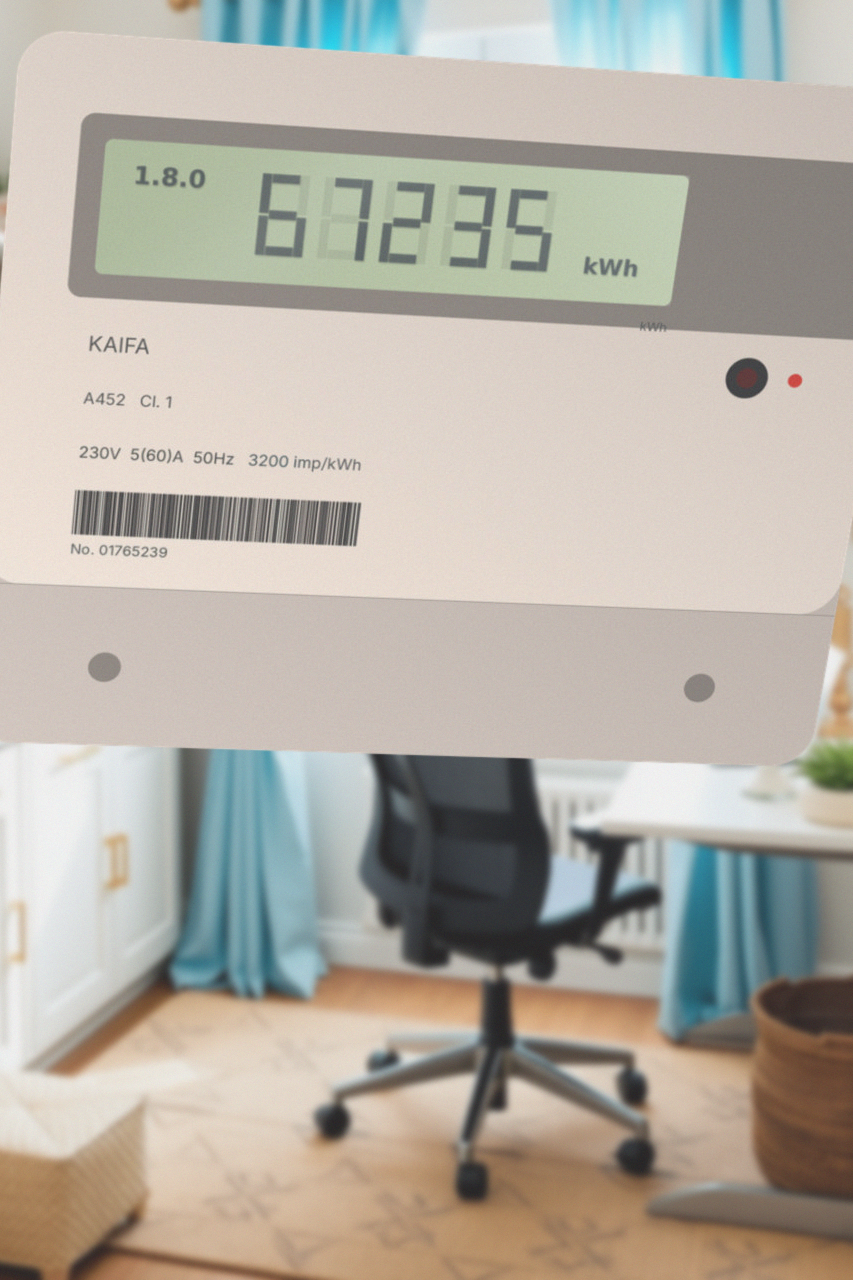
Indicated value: 67235 kWh
